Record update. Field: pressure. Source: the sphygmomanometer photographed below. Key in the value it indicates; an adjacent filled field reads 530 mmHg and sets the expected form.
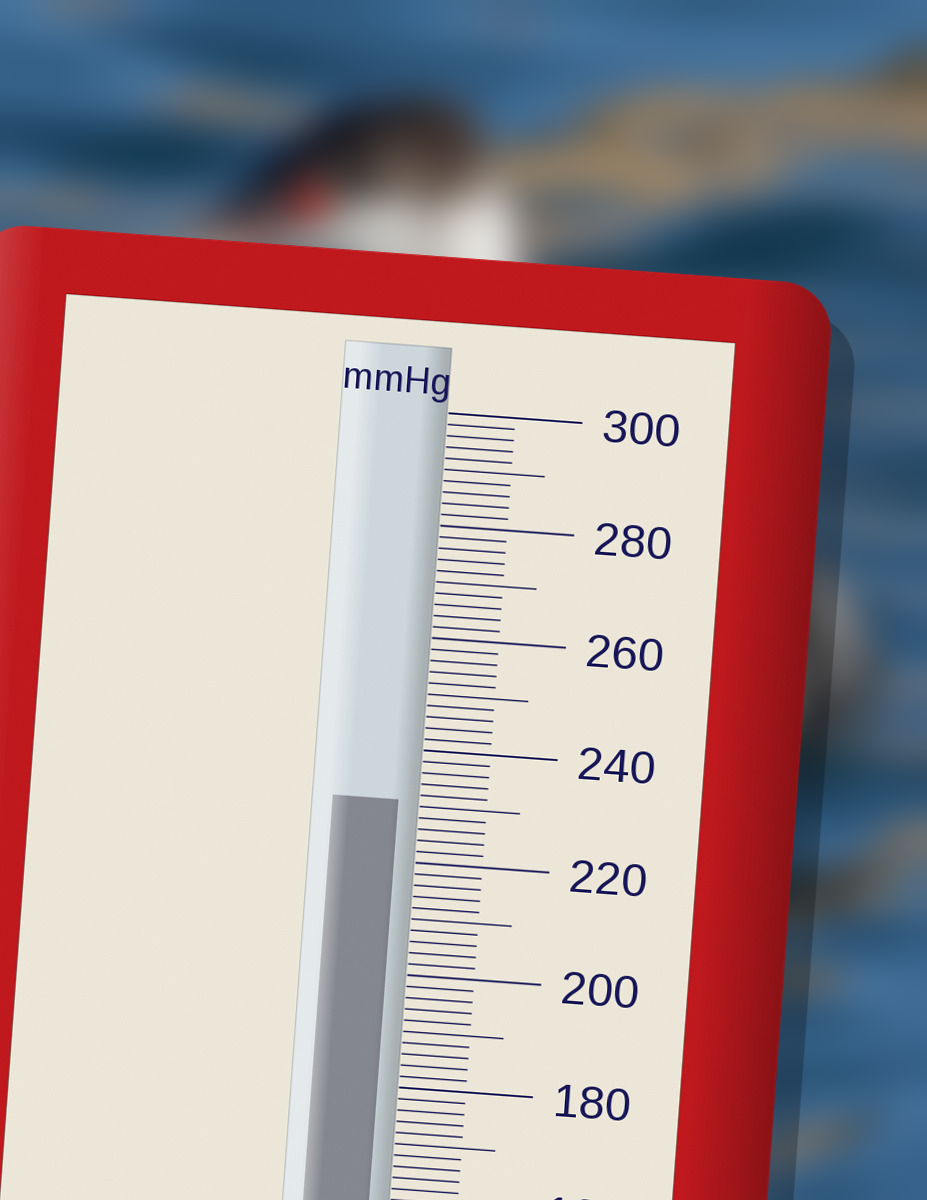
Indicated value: 231 mmHg
